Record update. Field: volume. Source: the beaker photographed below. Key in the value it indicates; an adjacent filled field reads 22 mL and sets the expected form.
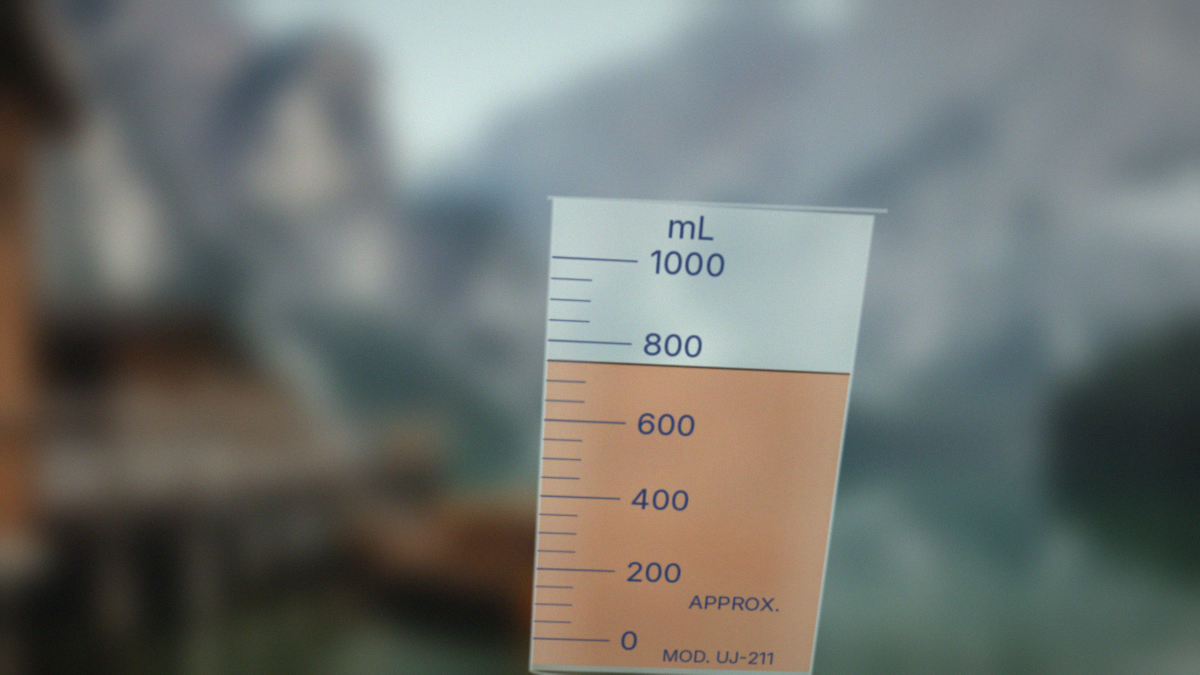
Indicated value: 750 mL
